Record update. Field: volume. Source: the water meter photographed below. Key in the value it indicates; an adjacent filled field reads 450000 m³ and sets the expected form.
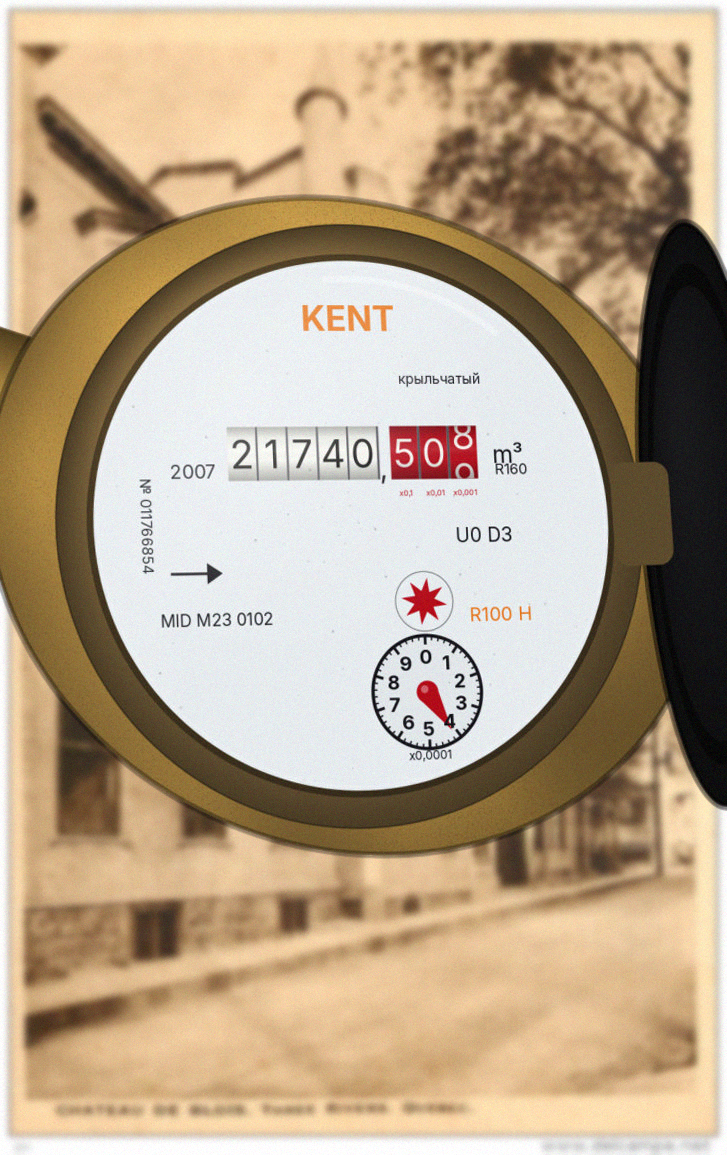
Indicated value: 21740.5084 m³
